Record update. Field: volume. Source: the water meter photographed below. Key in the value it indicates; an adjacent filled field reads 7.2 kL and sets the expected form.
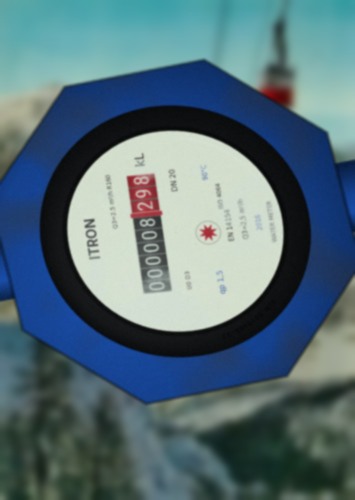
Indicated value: 8.298 kL
